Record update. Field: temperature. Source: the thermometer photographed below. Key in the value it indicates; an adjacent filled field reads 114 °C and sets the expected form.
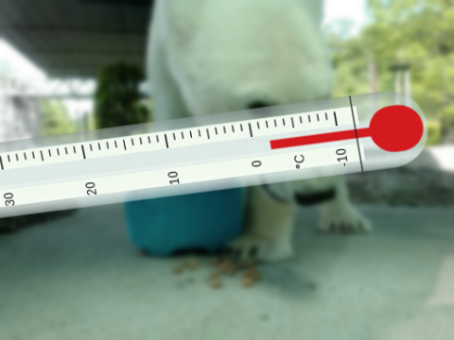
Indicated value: -2 °C
